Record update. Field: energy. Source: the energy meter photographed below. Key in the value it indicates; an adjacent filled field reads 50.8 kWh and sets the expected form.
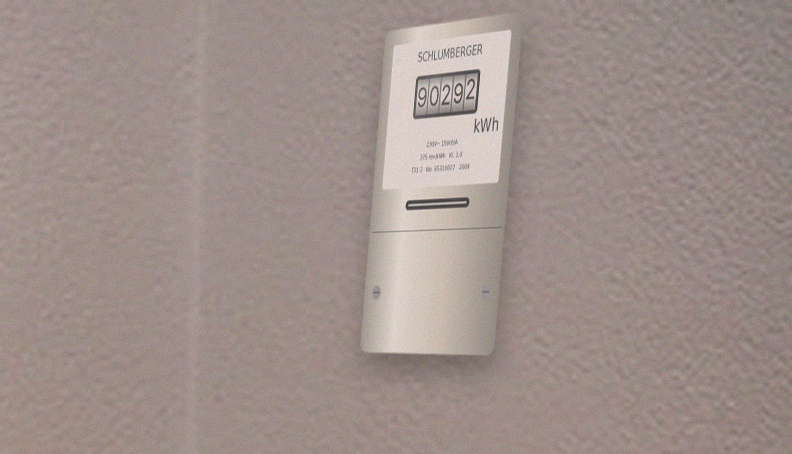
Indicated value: 90292 kWh
